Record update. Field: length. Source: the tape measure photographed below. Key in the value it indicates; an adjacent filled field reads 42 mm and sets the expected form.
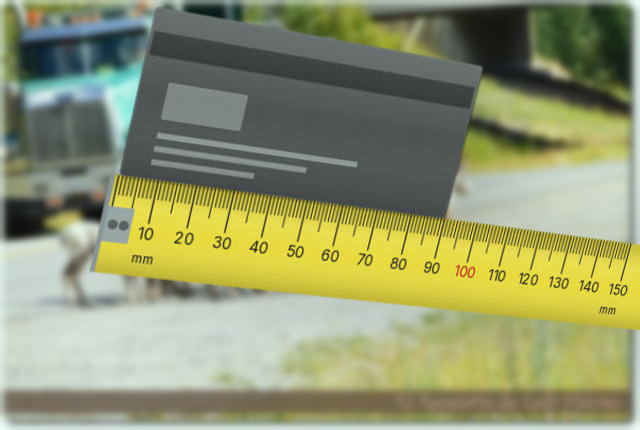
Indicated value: 90 mm
